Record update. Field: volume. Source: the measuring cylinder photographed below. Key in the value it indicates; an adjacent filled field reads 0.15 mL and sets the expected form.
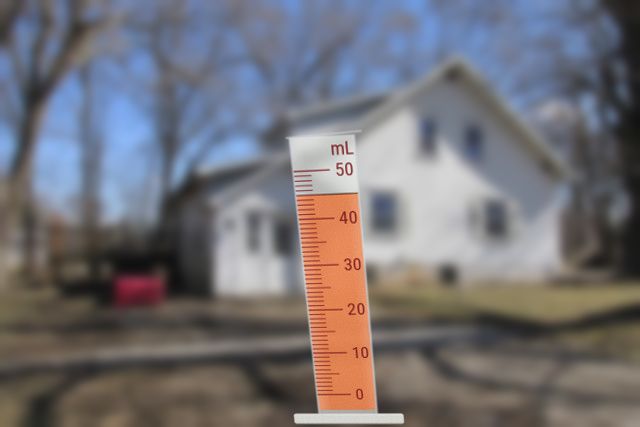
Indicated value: 45 mL
